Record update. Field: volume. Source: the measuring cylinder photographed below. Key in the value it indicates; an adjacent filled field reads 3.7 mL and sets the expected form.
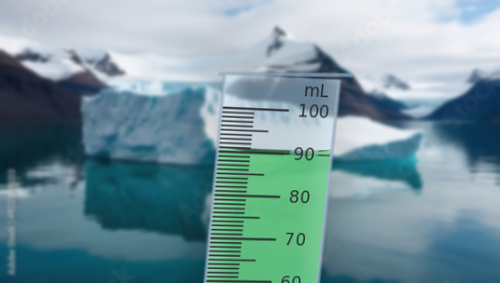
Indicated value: 90 mL
